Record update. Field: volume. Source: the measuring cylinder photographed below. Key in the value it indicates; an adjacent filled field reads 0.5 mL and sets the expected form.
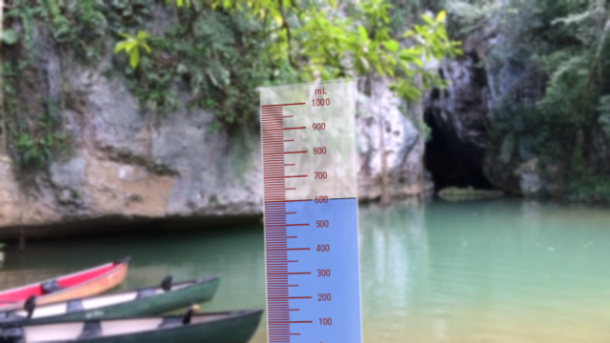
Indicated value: 600 mL
